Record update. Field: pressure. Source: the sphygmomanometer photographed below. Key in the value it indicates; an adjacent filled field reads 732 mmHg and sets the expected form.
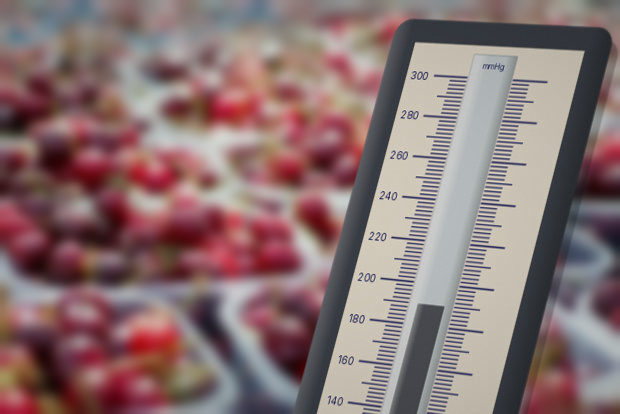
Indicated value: 190 mmHg
